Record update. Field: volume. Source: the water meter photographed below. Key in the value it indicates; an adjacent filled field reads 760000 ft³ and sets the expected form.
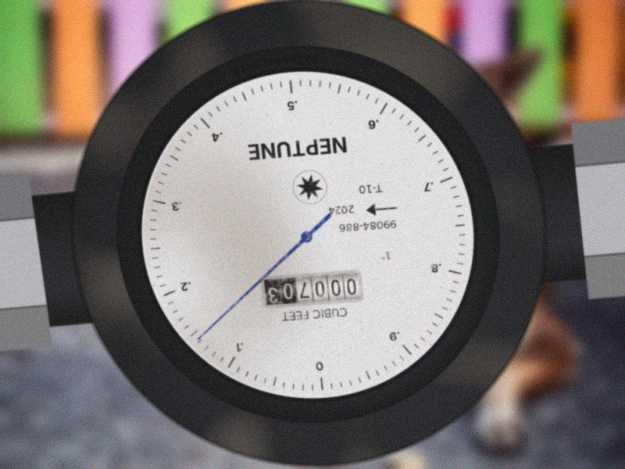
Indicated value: 703.14 ft³
